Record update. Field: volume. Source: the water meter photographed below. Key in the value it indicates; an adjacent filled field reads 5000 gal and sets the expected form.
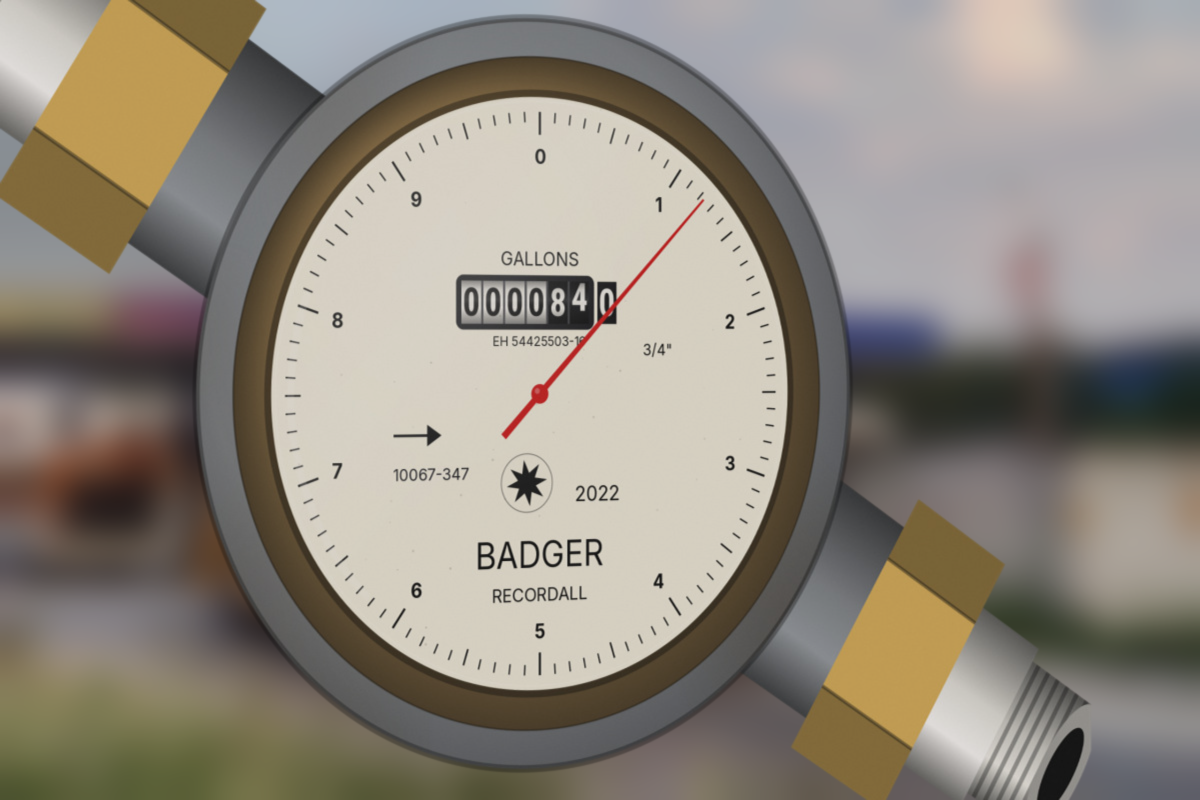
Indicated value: 841.2 gal
